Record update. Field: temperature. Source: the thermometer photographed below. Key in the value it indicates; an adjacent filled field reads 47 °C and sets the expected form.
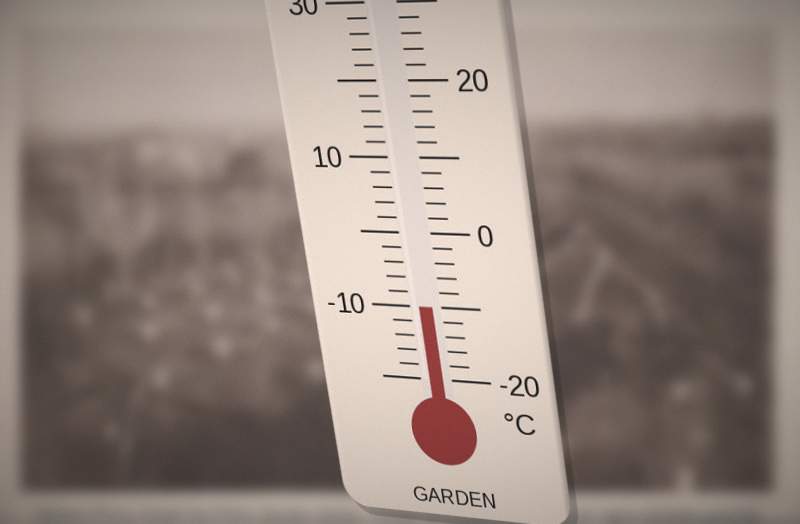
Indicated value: -10 °C
